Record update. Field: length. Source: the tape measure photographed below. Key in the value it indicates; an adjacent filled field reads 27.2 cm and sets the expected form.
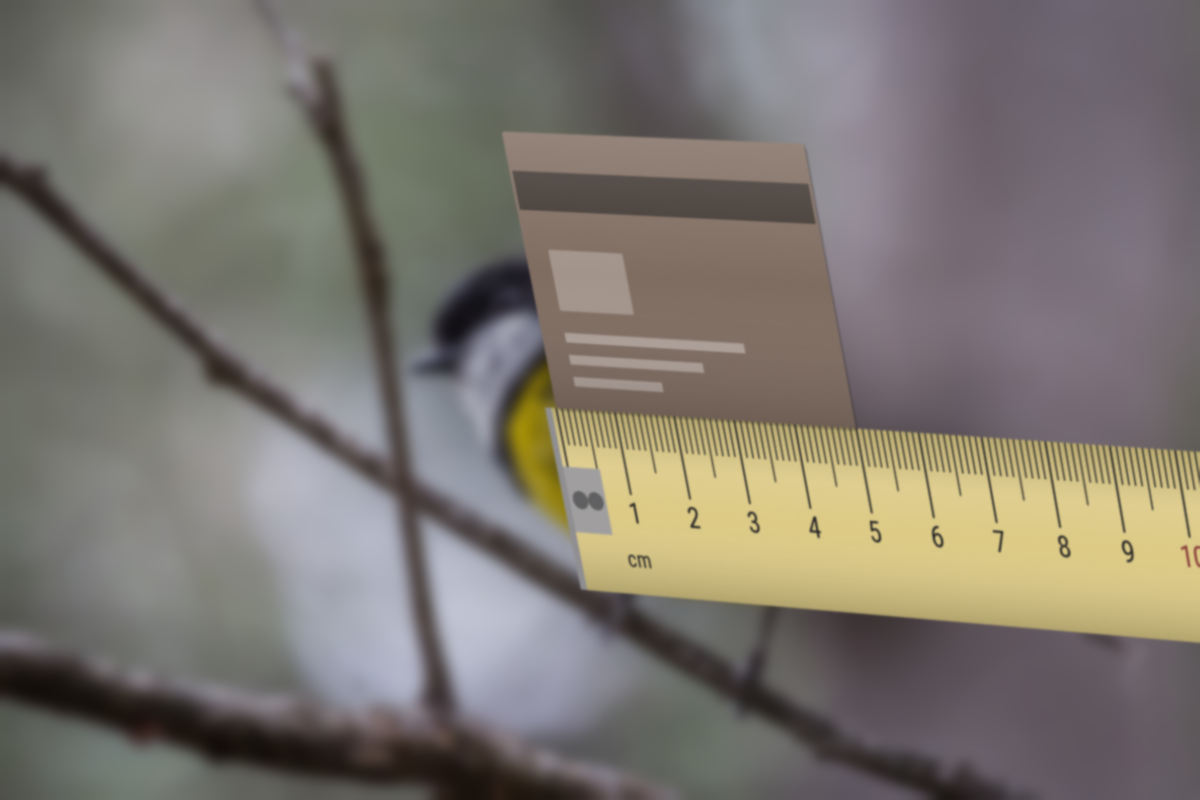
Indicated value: 5 cm
